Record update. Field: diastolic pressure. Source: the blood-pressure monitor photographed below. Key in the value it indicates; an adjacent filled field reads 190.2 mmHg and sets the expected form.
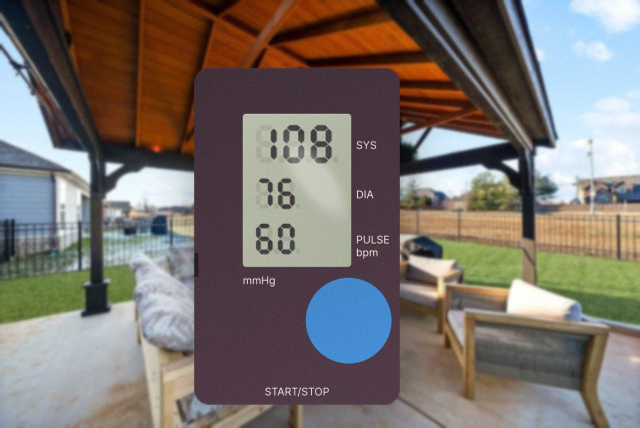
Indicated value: 76 mmHg
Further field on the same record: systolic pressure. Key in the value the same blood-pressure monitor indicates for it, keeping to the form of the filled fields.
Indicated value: 108 mmHg
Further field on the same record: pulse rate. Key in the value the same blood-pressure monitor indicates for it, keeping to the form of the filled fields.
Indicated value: 60 bpm
